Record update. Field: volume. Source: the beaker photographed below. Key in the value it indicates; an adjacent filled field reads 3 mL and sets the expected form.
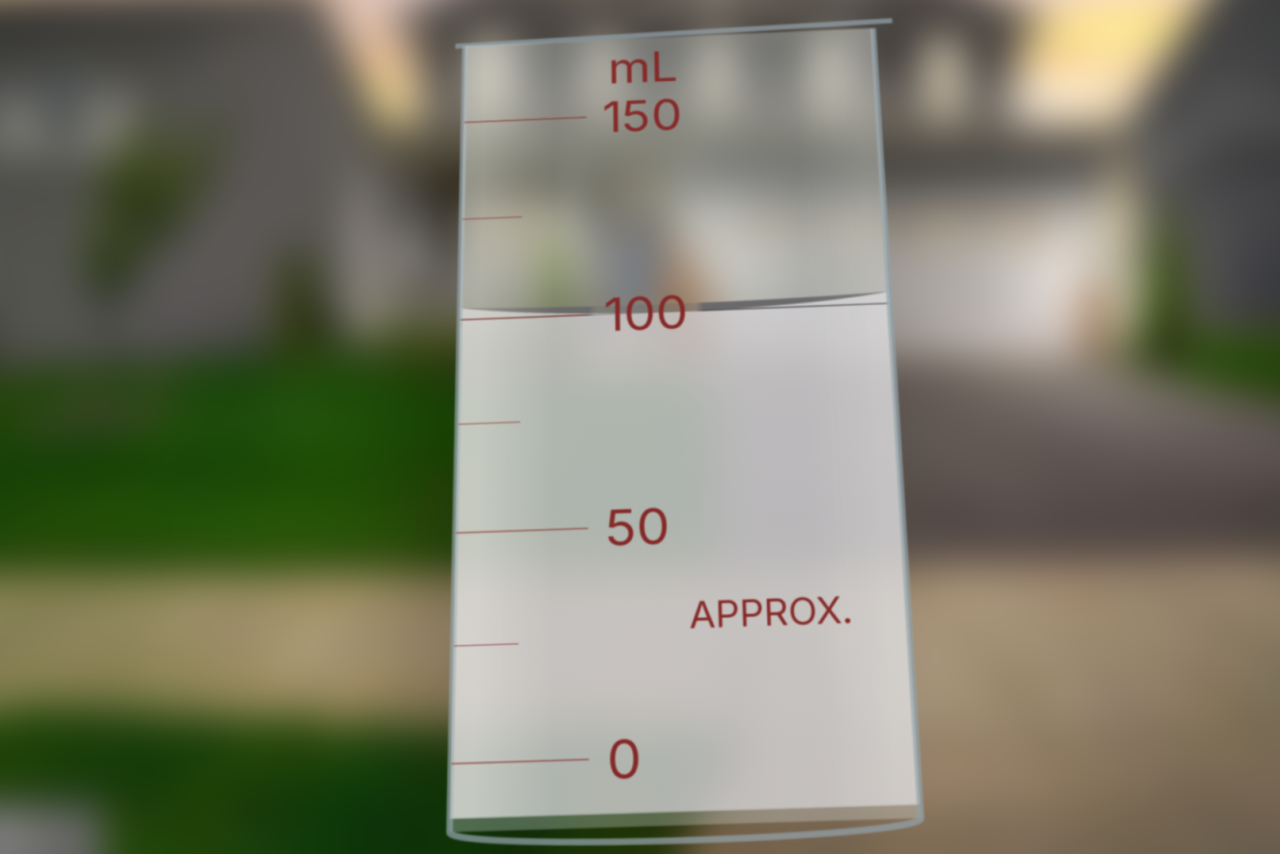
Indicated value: 100 mL
